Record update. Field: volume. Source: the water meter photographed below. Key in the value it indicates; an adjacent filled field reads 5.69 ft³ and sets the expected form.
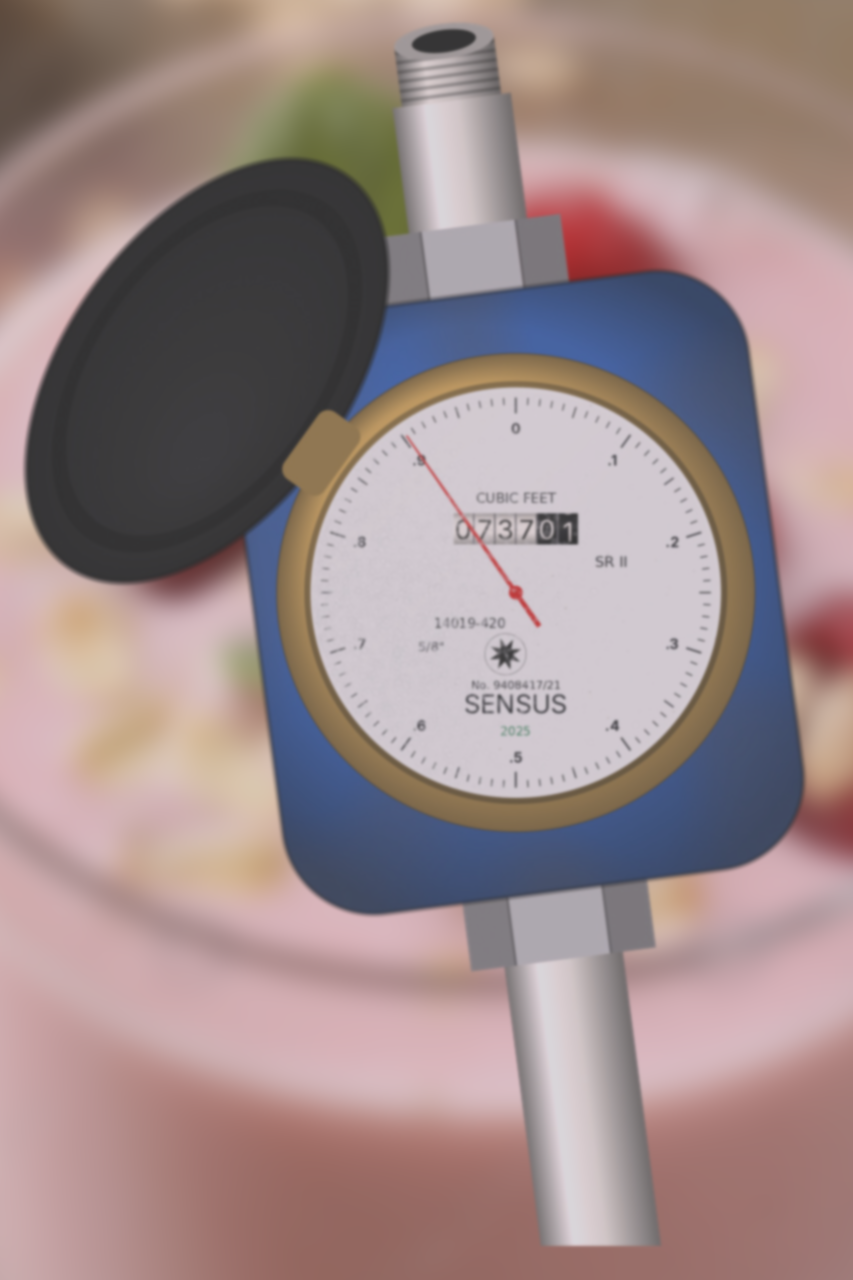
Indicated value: 73700.90 ft³
